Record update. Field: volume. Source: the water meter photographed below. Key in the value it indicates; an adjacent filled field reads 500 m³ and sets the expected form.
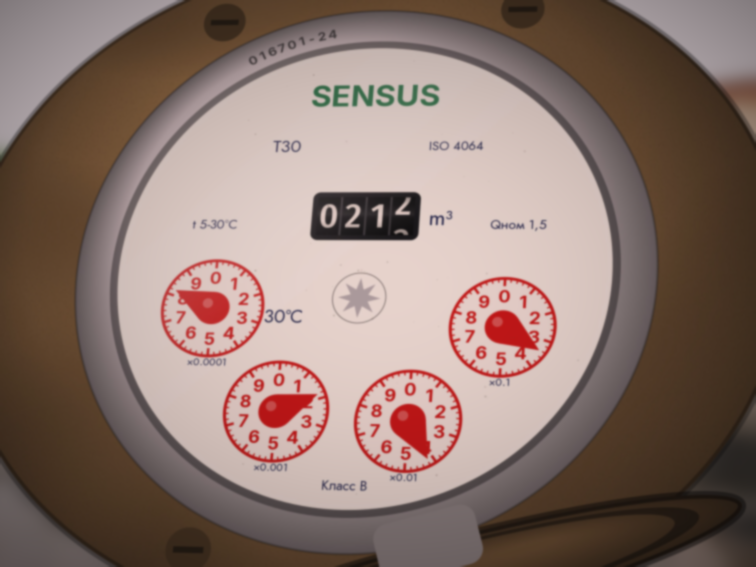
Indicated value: 212.3418 m³
